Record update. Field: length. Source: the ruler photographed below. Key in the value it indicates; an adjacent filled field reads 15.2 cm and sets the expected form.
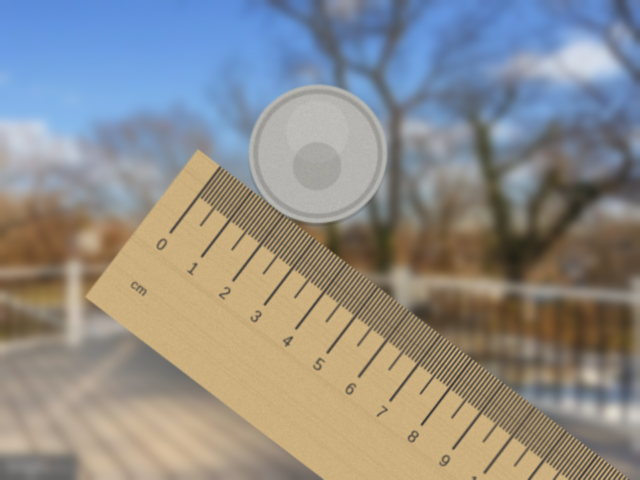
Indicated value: 3.5 cm
